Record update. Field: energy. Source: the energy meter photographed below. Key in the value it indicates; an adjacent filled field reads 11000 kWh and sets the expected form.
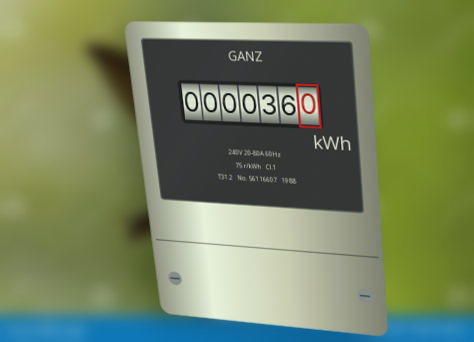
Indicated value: 36.0 kWh
